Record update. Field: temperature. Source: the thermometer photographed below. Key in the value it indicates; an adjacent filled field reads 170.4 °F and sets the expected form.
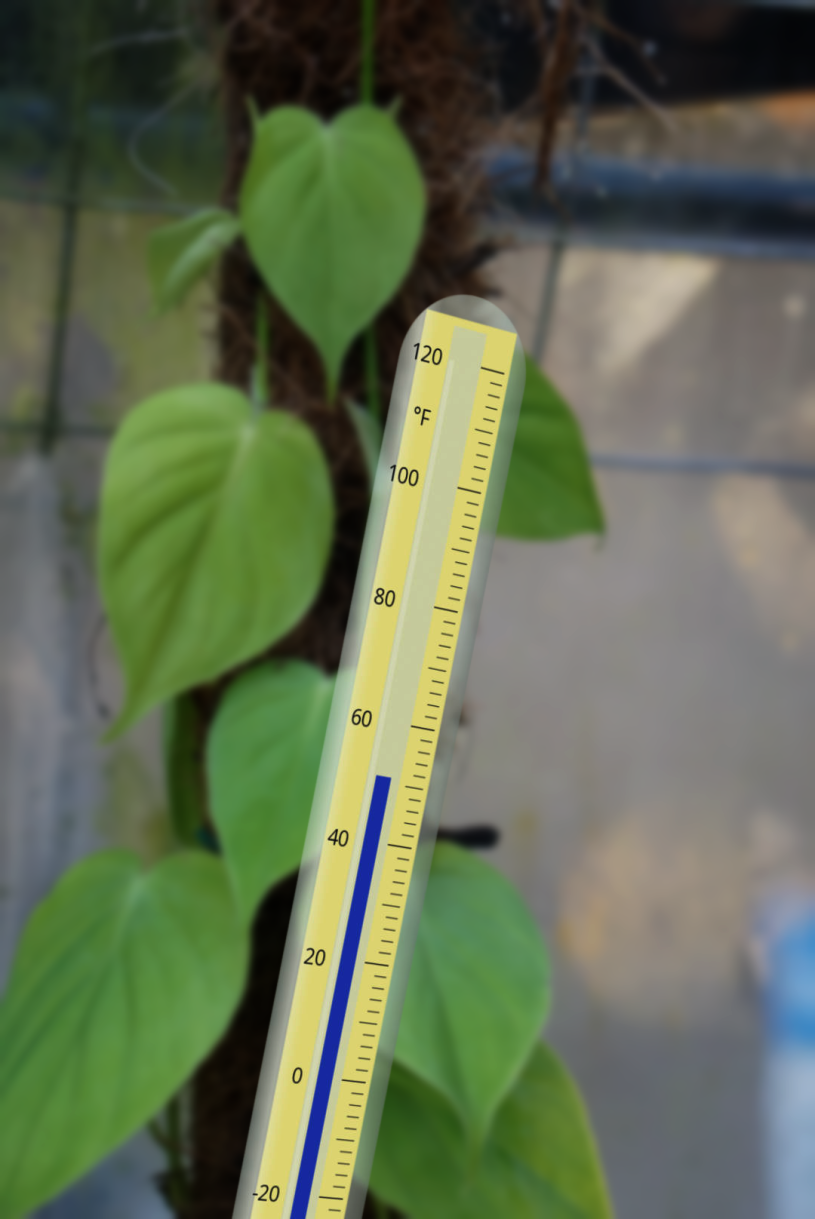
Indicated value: 51 °F
